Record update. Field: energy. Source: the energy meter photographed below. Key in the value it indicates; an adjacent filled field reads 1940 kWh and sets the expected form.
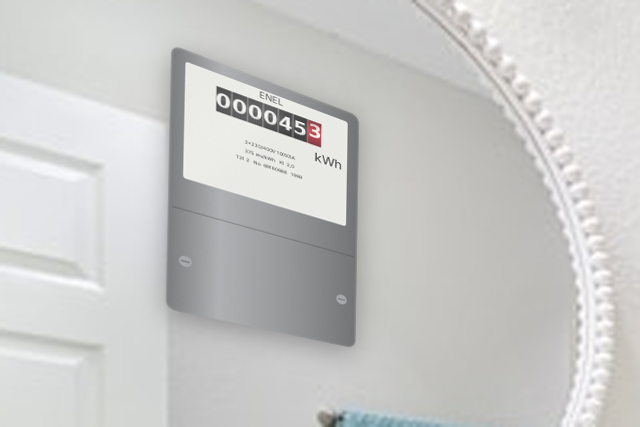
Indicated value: 45.3 kWh
